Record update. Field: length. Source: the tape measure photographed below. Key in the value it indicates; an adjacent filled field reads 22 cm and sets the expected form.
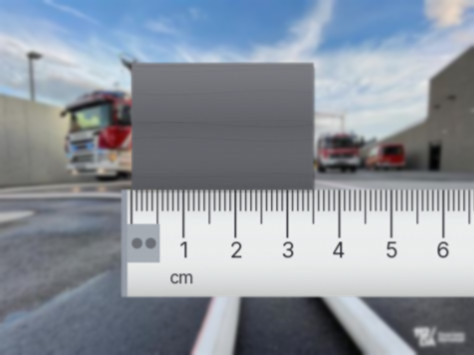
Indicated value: 3.5 cm
